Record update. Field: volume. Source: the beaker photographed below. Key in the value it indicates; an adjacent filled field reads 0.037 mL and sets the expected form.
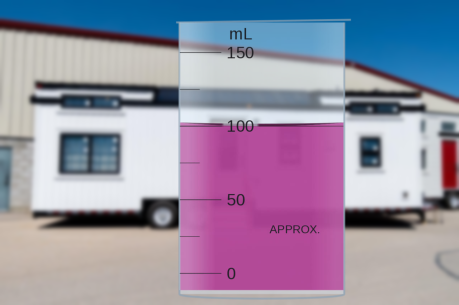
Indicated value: 100 mL
